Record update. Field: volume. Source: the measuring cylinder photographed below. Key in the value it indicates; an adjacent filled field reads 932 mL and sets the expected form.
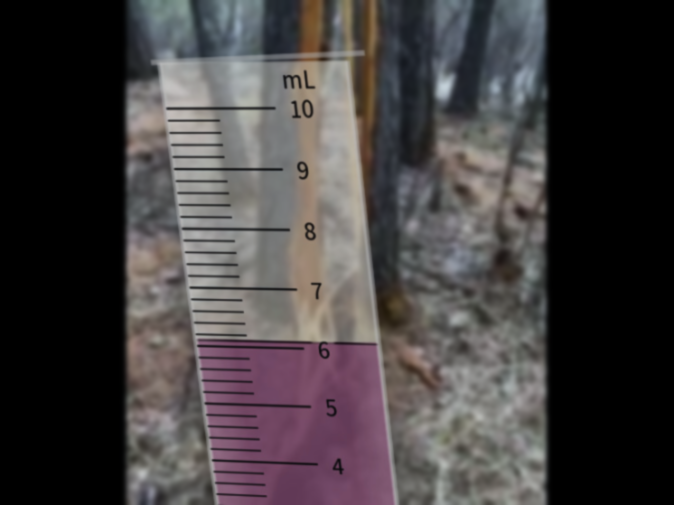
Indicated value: 6.1 mL
